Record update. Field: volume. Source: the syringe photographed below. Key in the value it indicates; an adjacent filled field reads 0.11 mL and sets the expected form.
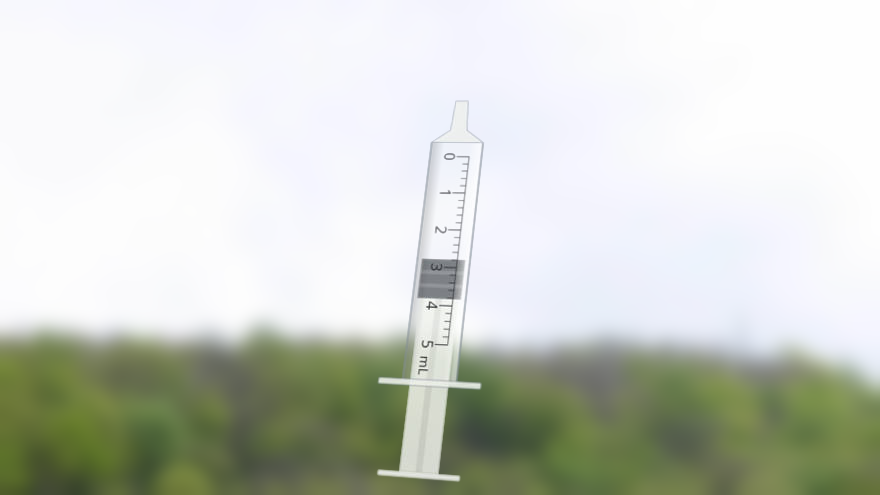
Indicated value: 2.8 mL
